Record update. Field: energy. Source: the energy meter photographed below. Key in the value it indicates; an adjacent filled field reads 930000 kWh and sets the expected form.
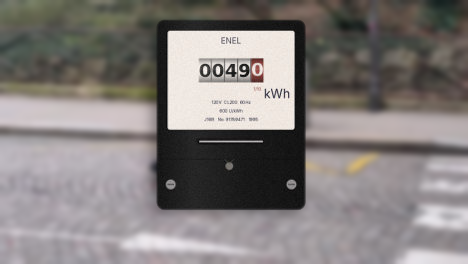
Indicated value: 49.0 kWh
